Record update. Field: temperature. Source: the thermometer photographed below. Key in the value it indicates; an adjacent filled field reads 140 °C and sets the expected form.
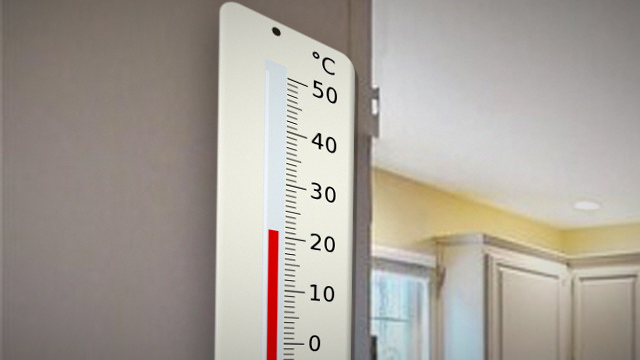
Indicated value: 21 °C
